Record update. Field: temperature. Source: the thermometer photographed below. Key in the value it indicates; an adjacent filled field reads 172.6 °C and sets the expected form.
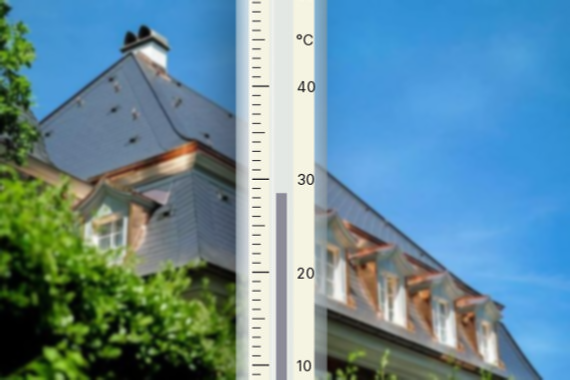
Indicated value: 28.5 °C
